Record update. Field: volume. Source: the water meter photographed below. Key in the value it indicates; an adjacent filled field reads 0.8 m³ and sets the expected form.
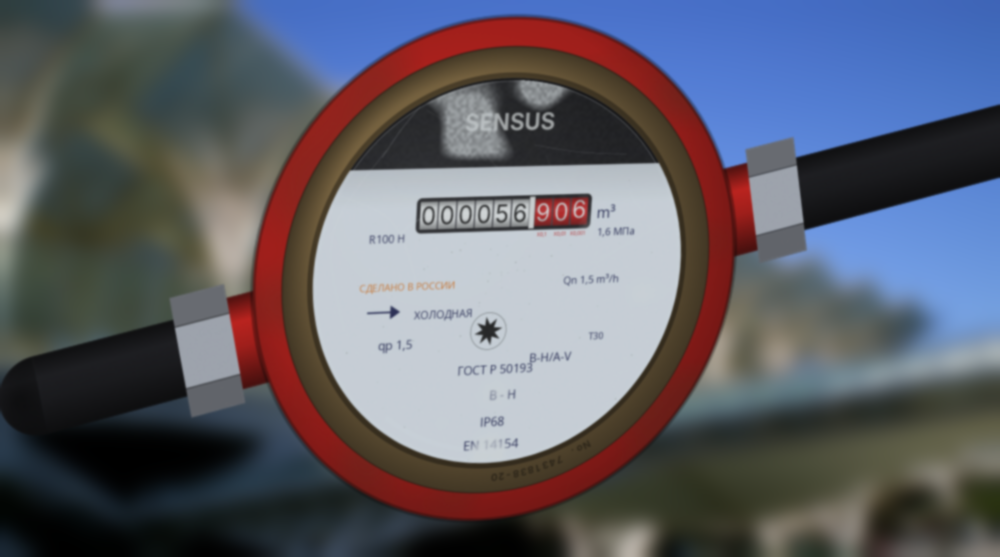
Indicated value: 56.906 m³
